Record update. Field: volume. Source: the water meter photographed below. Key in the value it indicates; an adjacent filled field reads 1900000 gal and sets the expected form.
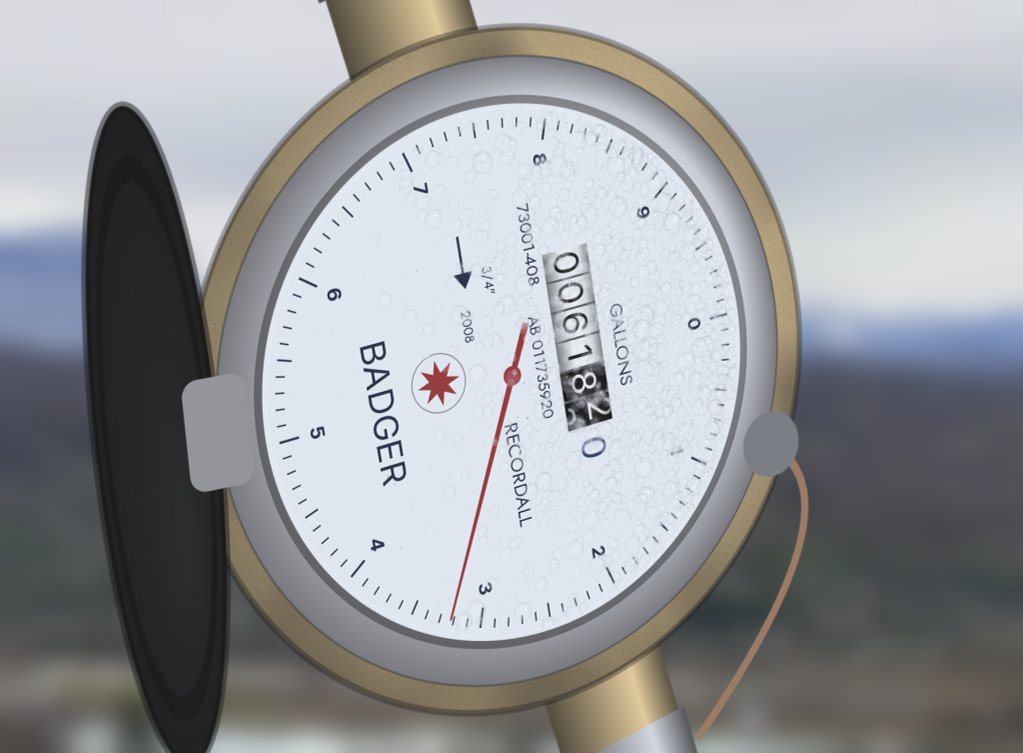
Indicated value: 61823.2 gal
